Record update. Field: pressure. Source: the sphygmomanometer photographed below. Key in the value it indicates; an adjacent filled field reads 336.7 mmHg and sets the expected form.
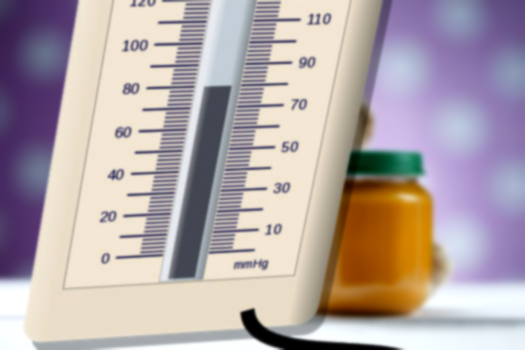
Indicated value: 80 mmHg
